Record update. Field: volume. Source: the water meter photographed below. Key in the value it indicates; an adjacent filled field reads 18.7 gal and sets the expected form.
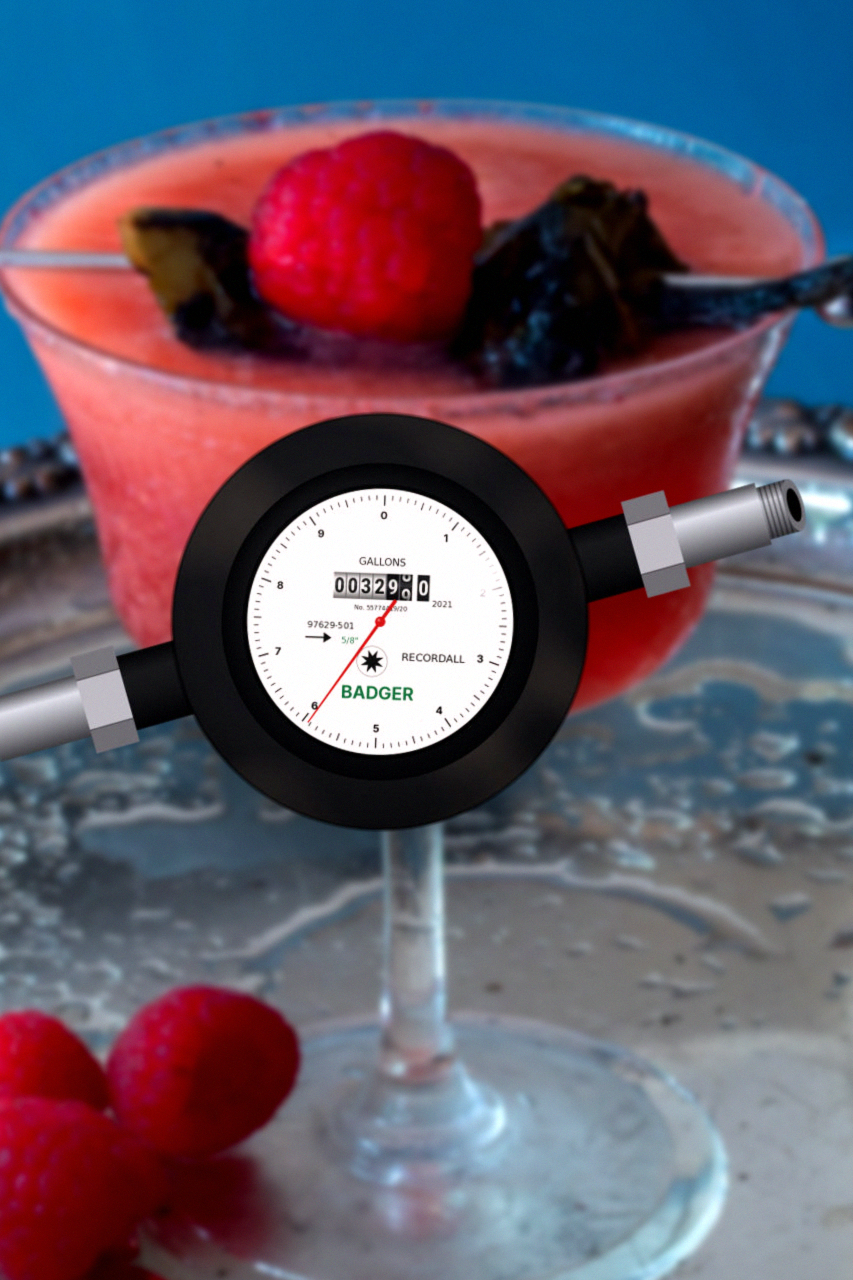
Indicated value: 32985.9 gal
